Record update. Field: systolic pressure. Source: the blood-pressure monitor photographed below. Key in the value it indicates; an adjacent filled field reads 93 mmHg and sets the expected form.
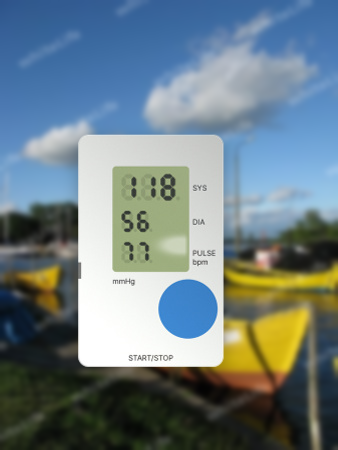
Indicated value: 118 mmHg
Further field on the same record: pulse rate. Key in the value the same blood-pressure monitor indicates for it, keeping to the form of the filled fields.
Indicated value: 77 bpm
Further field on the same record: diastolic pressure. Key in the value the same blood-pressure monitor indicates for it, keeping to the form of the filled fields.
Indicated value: 56 mmHg
